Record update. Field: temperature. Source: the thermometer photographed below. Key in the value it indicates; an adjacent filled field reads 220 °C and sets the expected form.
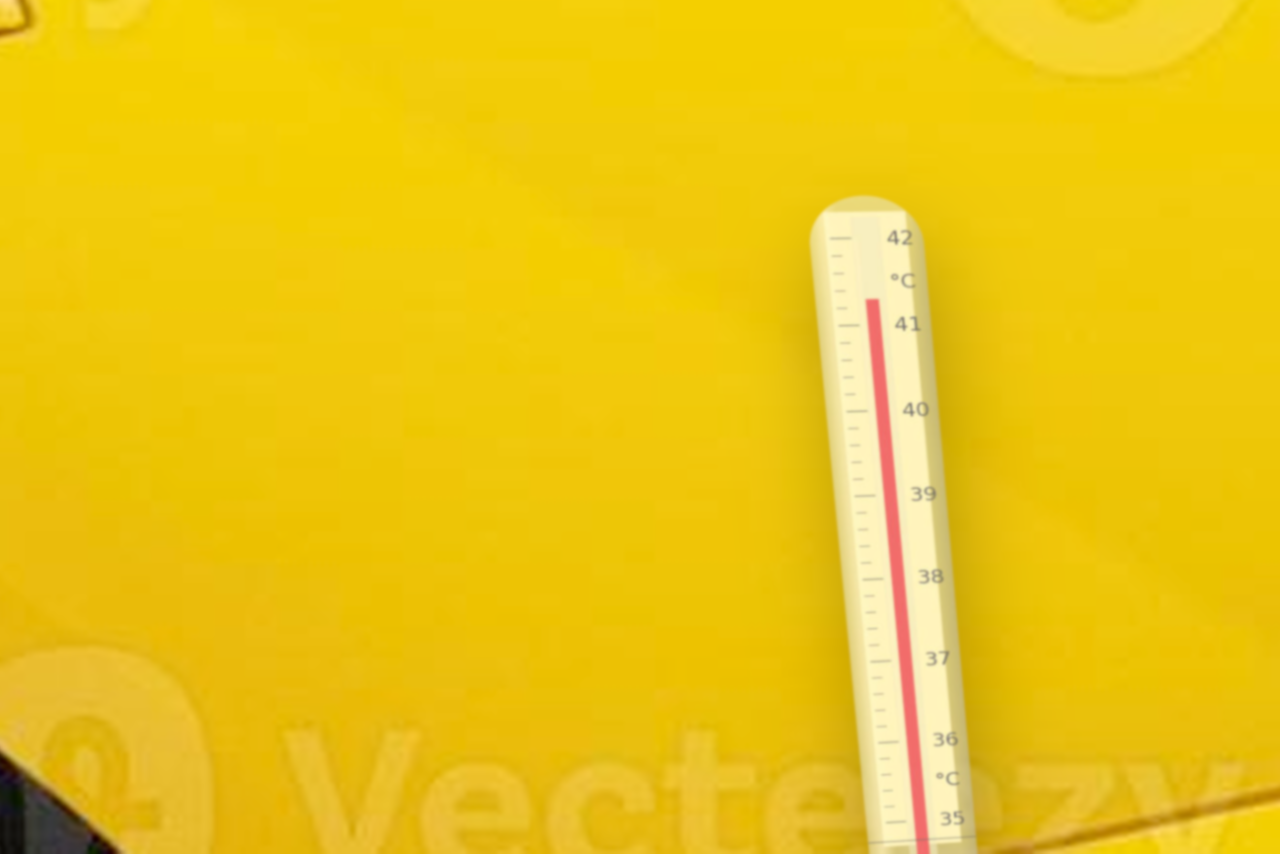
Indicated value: 41.3 °C
